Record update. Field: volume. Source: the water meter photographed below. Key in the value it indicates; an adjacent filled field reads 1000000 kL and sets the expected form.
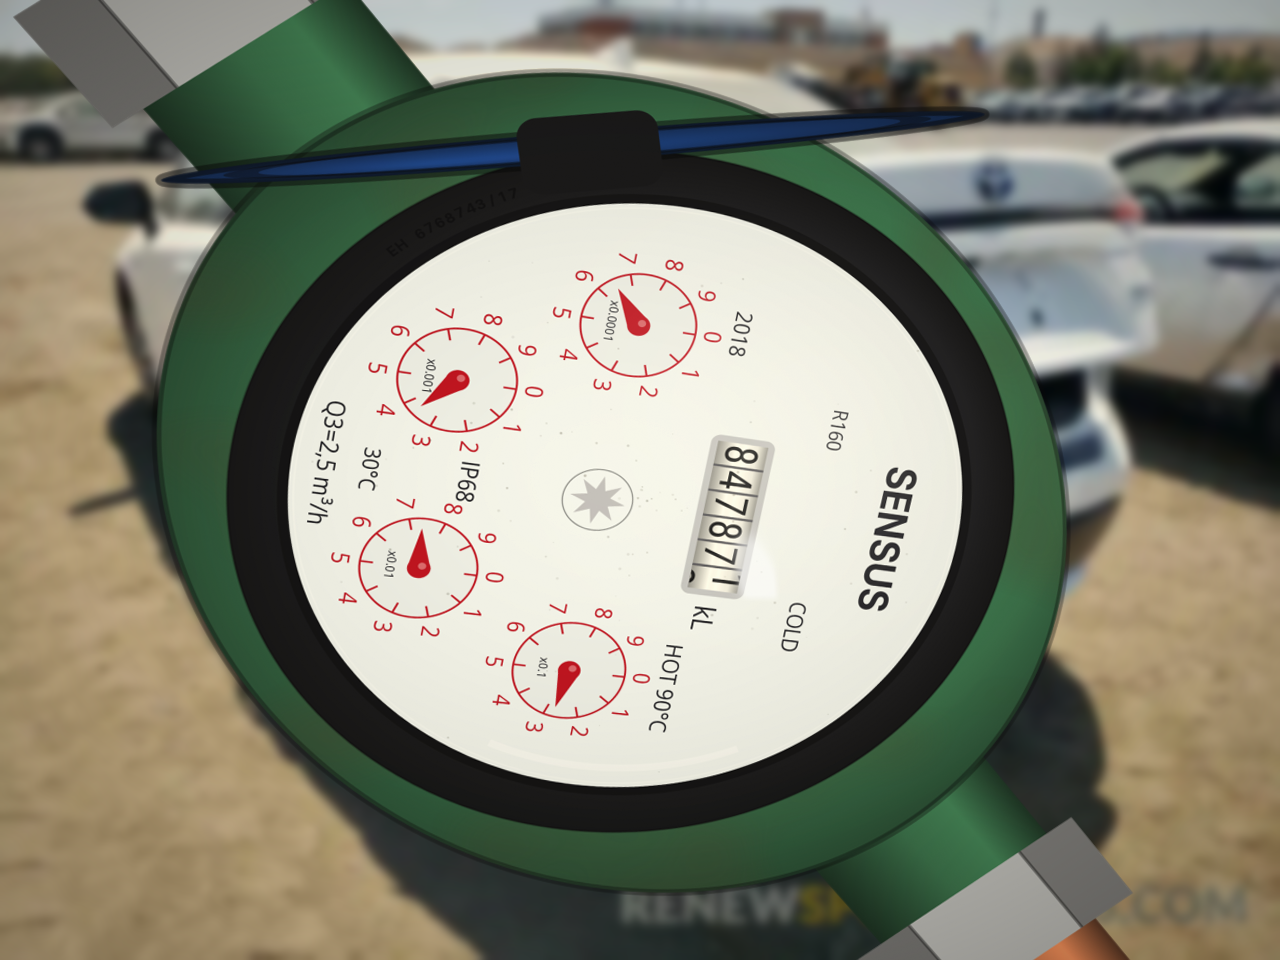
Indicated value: 847871.2736 kL
